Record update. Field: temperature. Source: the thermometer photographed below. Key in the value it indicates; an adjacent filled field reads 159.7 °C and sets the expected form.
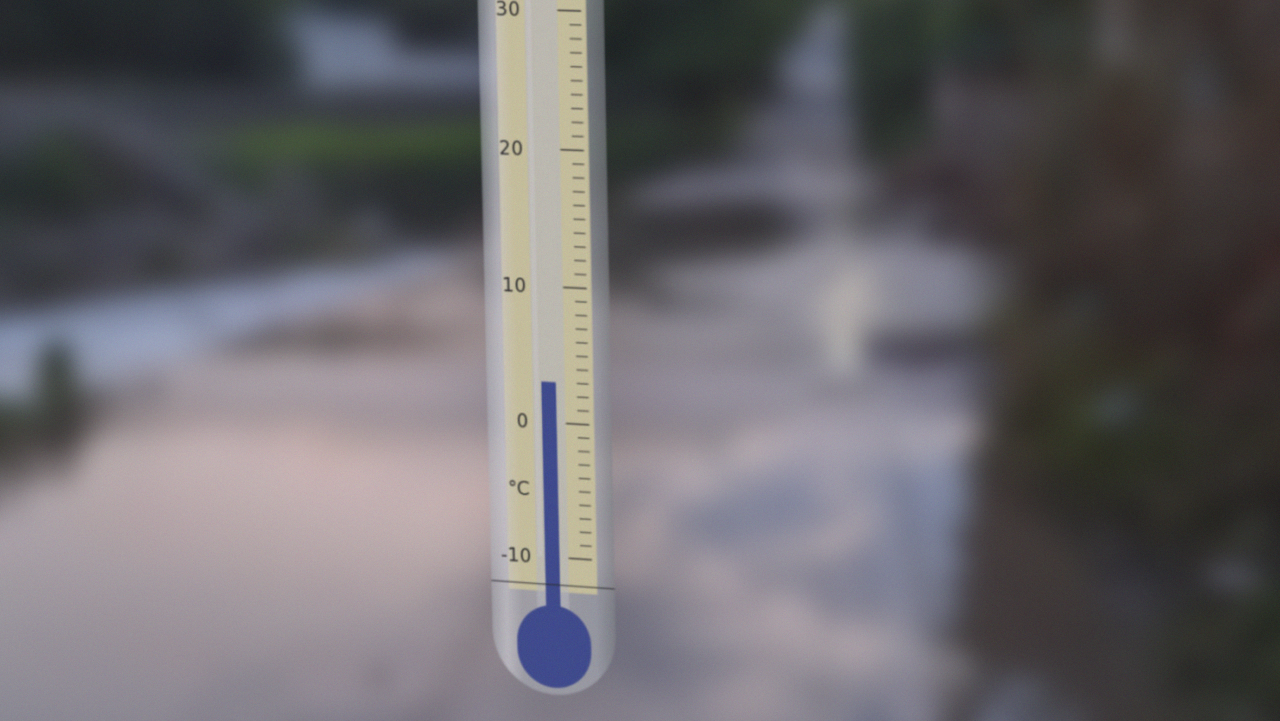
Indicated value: 3 °C
